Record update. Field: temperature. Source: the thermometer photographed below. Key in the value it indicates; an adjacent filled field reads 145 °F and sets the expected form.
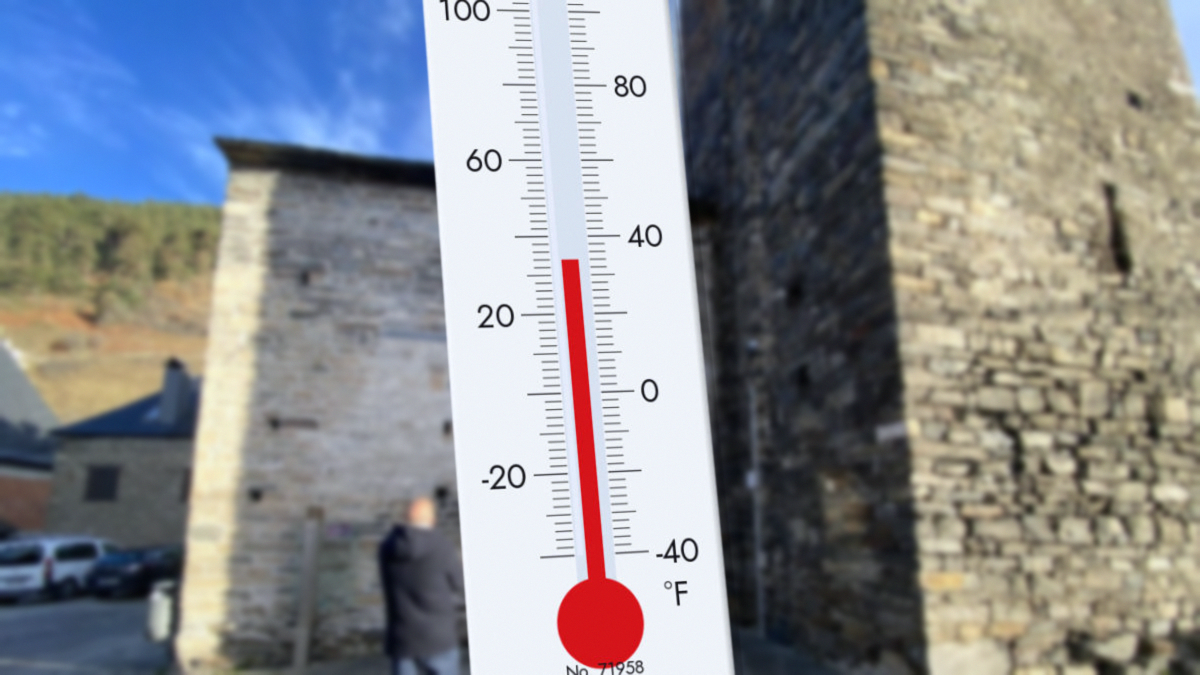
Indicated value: 34 °F
